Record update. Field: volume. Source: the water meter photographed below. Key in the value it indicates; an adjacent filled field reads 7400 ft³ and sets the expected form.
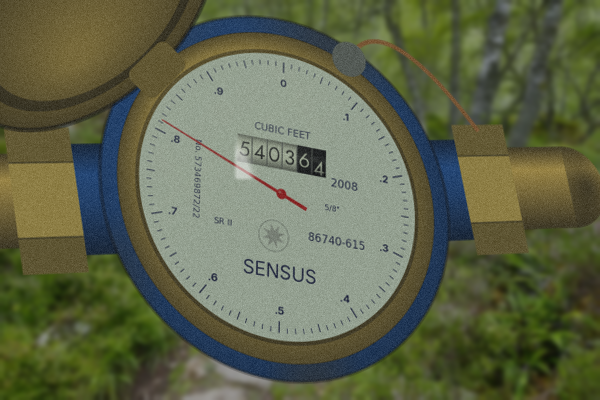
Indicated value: 540363.81 ft³
